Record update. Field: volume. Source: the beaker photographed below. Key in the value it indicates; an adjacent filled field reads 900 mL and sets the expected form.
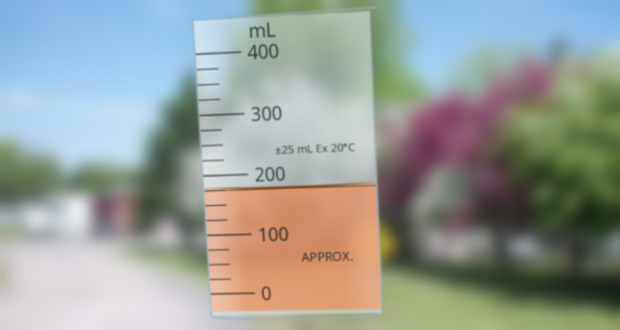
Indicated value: 175 mL
